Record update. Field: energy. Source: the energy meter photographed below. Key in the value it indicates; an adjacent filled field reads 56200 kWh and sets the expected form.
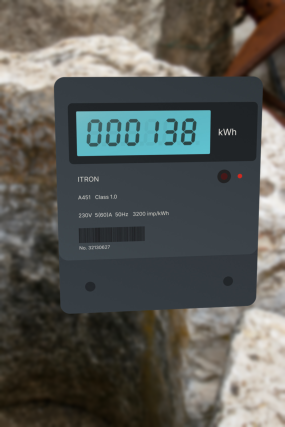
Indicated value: 138 kWh
